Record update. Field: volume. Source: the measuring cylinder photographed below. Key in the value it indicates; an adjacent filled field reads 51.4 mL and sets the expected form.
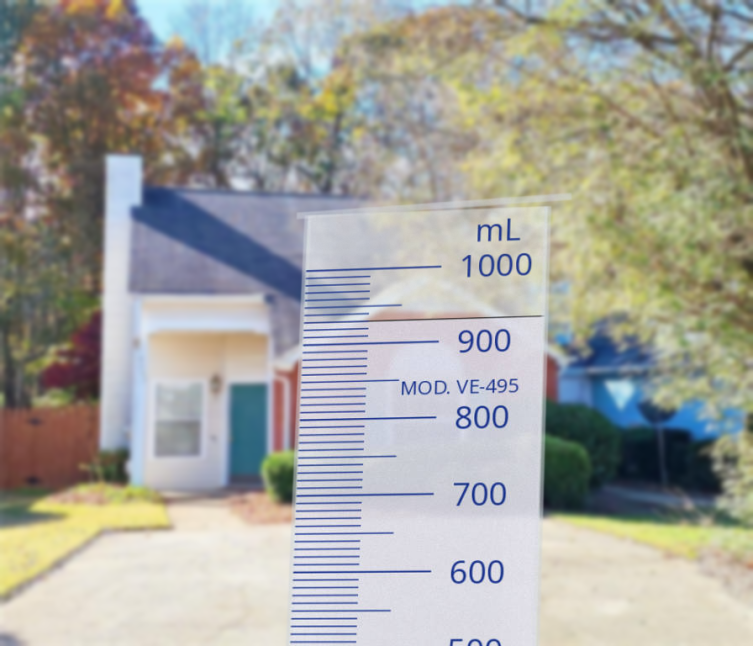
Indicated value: 930 mL
